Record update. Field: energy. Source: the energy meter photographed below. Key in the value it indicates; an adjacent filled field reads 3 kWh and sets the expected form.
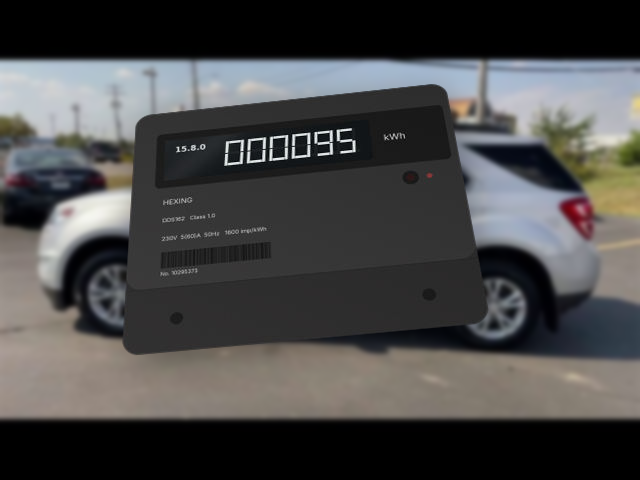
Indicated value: 95 kWh
